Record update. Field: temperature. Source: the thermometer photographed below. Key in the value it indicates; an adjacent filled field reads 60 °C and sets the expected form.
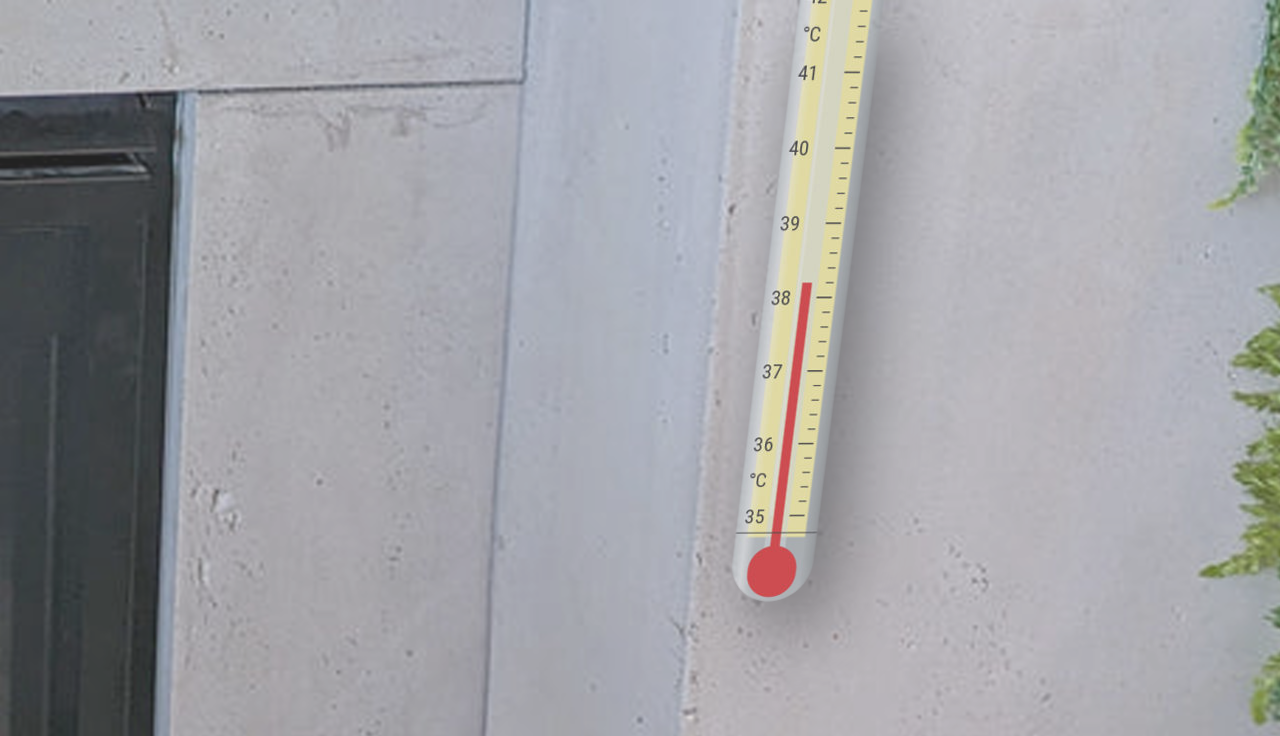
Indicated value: 38.2 °C
